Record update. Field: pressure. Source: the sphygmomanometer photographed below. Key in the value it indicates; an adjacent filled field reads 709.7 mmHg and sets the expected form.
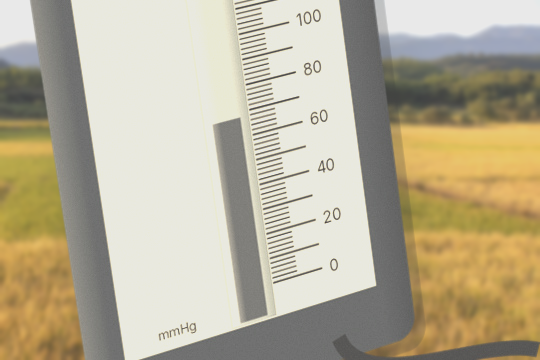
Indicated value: 68 mmHg
